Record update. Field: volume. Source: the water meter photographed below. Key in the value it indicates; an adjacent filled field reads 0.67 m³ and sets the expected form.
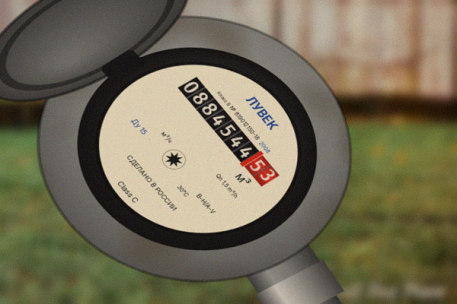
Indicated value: 884544.53 m³
